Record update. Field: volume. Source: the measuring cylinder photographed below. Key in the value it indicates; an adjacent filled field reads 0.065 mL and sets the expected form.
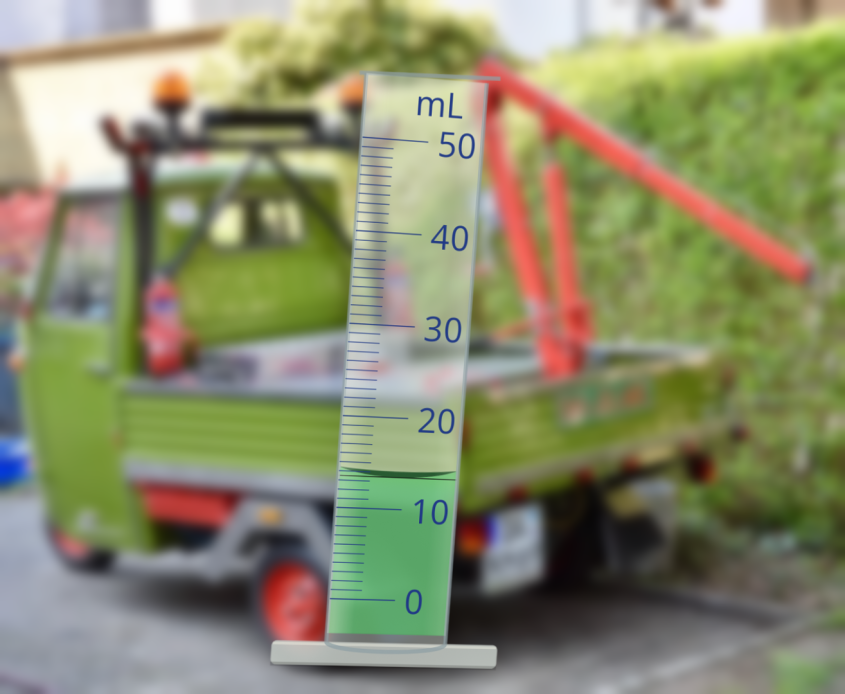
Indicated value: 13.5 mL
